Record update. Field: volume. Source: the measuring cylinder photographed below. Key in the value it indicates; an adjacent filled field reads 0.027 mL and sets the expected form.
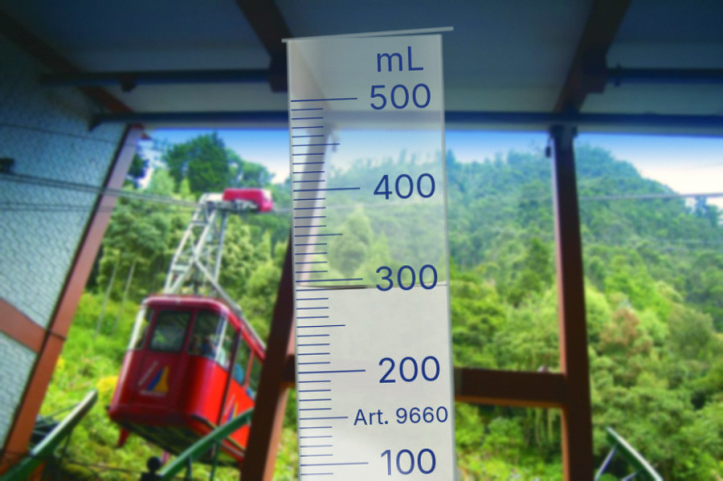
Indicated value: 290 mL
